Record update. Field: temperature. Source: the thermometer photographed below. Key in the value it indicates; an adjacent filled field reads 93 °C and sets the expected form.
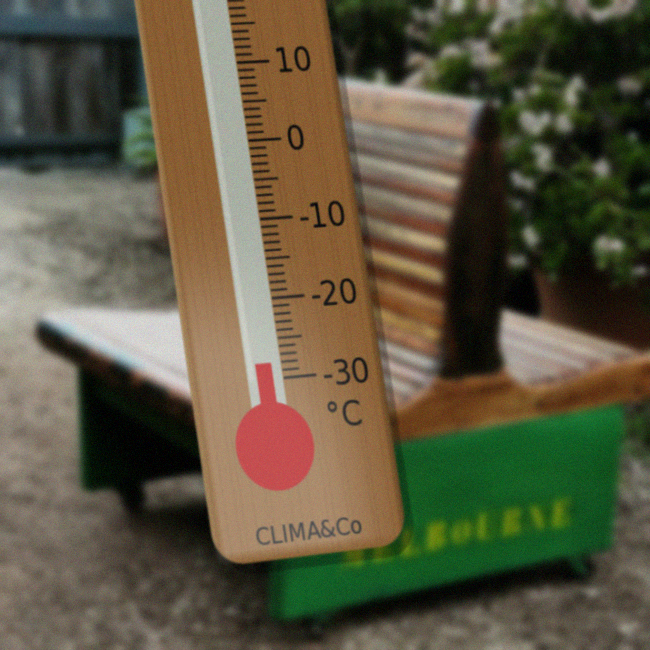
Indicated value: -28 °C
